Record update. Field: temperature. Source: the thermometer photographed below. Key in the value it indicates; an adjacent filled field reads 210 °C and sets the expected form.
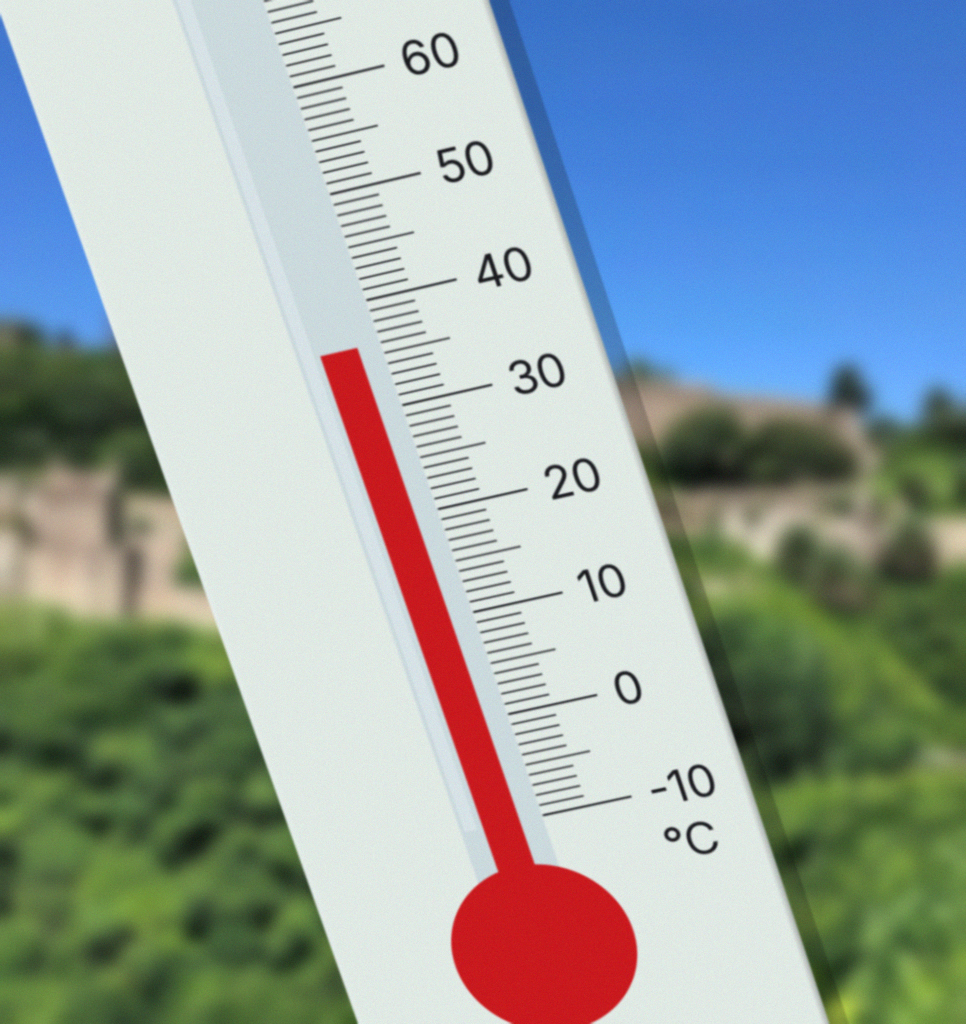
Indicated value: 36 °C
